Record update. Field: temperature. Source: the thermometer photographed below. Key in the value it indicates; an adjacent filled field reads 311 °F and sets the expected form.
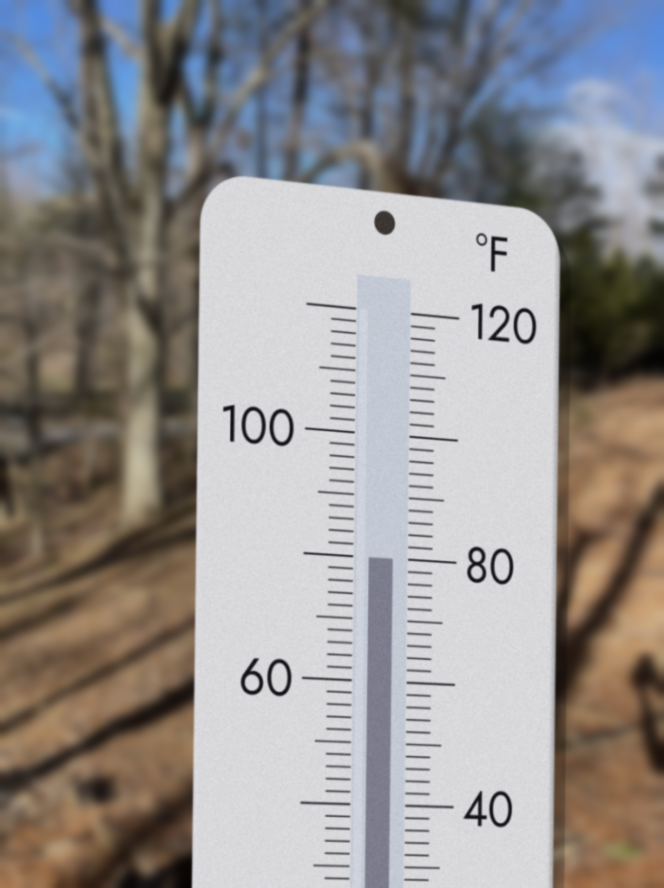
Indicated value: 80 °F
